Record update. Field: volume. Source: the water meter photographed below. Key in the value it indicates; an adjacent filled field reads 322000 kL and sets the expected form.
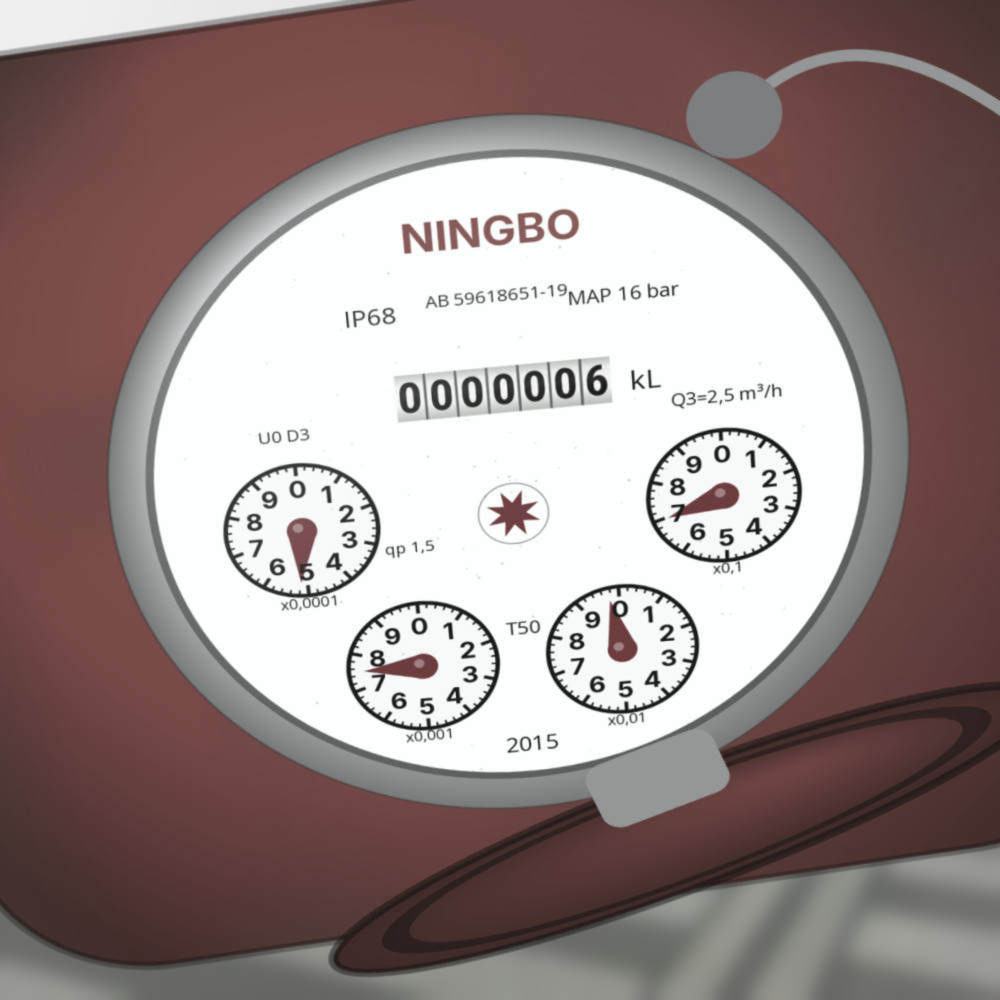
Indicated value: 6.6975 kL
